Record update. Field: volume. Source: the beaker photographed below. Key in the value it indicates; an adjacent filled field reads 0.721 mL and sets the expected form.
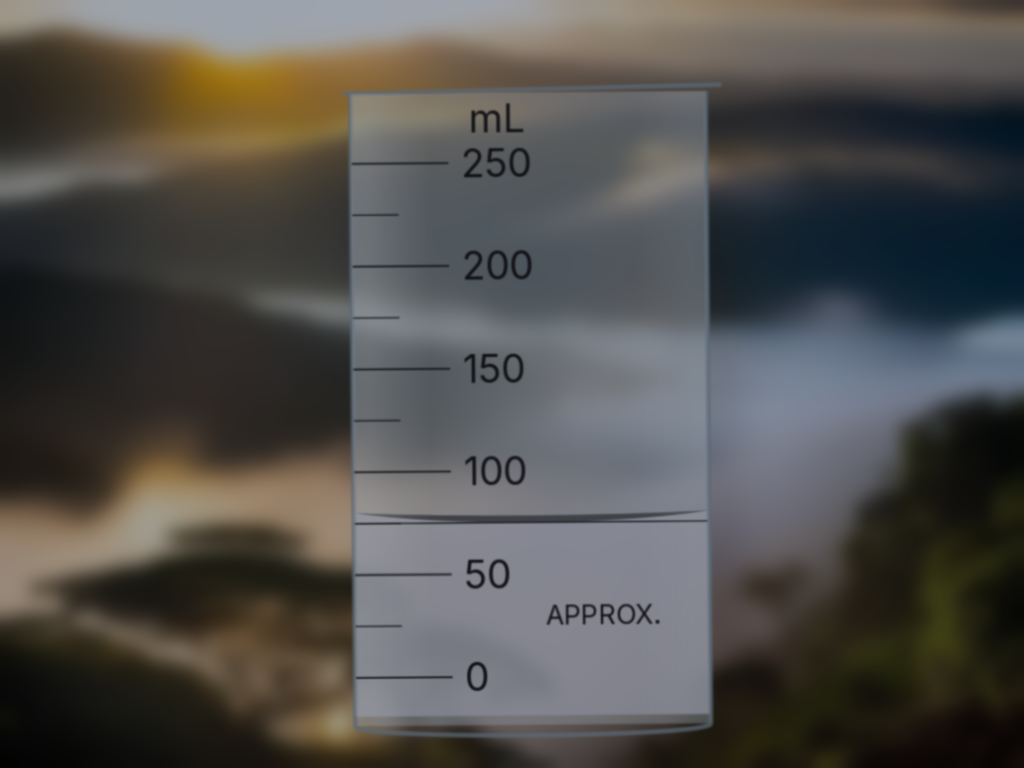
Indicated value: 75 mL
